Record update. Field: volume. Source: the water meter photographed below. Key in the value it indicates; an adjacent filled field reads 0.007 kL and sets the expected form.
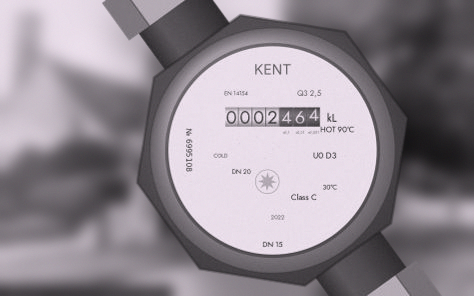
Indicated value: 2.464 kL
